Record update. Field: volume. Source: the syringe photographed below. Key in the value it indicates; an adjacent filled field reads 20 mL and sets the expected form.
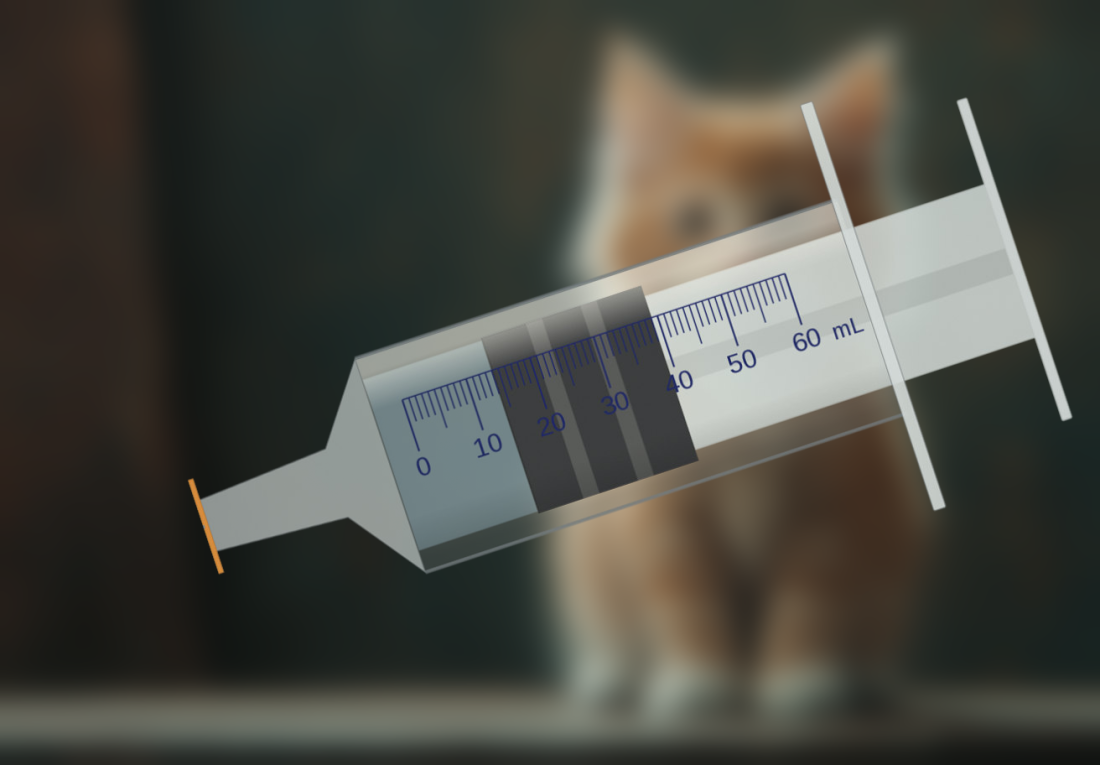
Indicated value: 14 mL
